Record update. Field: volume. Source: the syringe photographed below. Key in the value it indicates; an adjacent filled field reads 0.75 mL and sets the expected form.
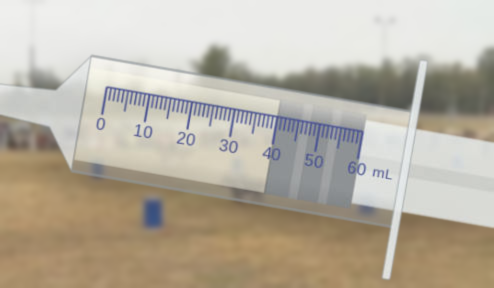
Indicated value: 40 mL
